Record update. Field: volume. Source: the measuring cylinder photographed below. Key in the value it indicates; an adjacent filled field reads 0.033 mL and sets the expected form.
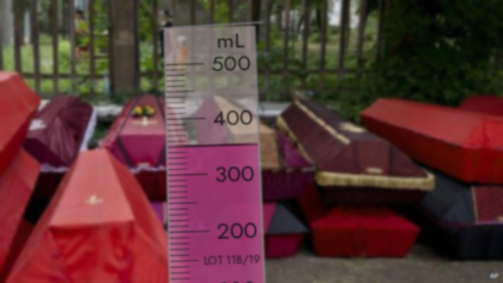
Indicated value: 350 mL
